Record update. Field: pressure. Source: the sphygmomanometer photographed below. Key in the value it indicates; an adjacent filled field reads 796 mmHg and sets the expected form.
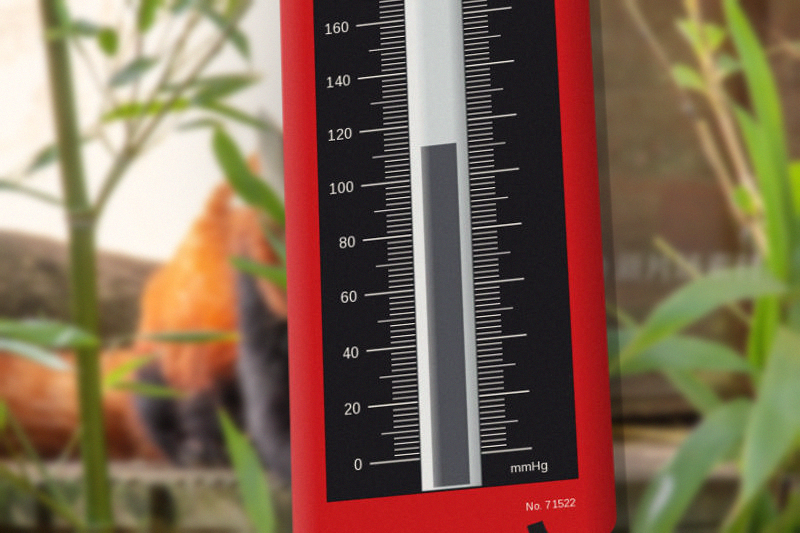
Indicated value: 112 mmHg
